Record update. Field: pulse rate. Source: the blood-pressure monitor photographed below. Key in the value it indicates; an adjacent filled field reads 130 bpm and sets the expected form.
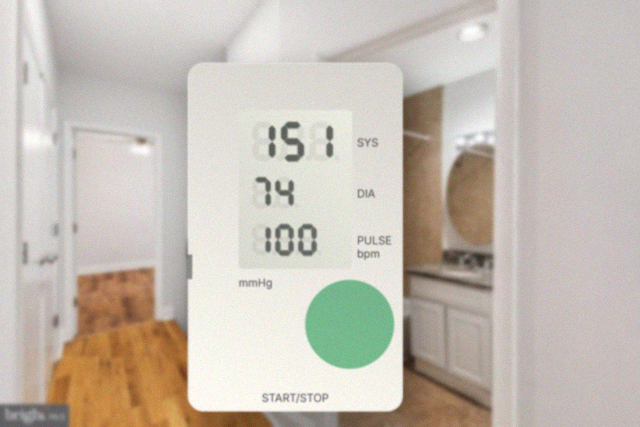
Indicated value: 100 bpm
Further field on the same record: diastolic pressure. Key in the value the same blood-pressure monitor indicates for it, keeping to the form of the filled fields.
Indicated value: 74 mmHg
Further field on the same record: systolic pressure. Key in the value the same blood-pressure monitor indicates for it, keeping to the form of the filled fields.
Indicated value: 151 mmHg
